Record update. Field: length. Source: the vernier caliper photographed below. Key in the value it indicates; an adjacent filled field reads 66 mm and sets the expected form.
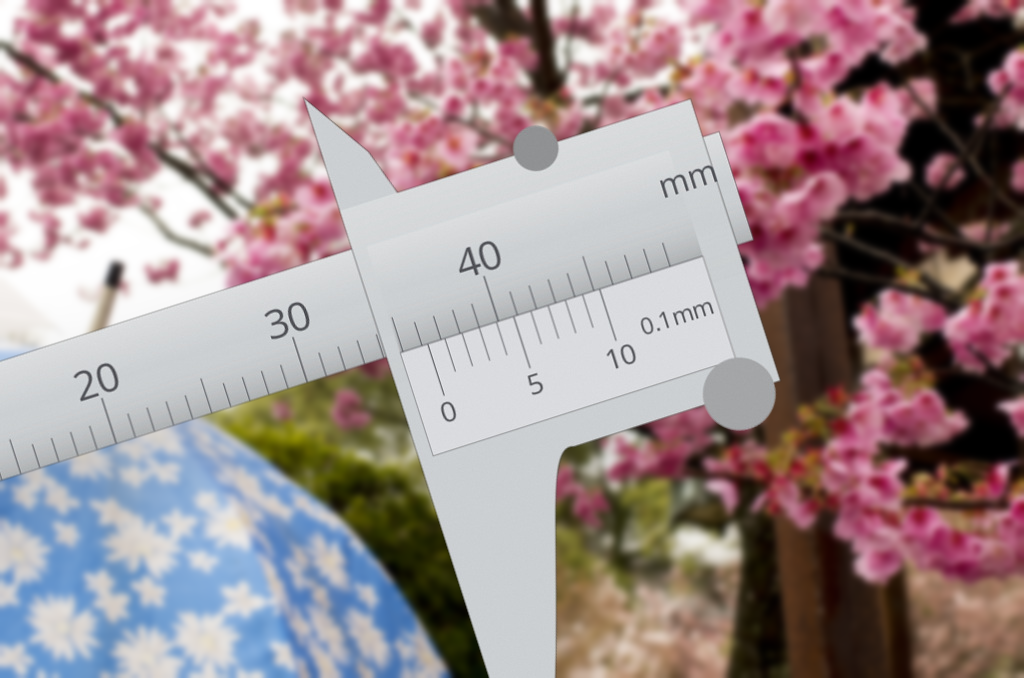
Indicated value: 36.3 mm
